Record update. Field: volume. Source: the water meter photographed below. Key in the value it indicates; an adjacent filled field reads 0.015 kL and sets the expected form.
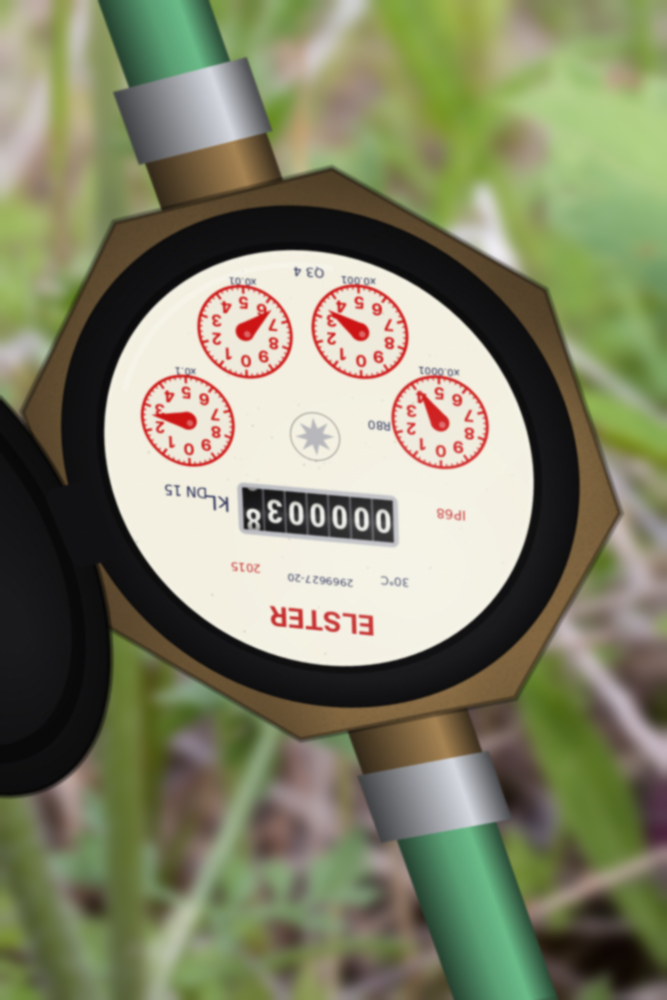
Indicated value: 38.2634 kL
